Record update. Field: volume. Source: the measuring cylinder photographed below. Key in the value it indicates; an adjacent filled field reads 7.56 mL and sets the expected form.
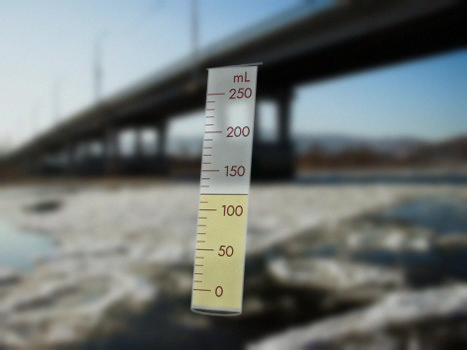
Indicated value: 120 mL
